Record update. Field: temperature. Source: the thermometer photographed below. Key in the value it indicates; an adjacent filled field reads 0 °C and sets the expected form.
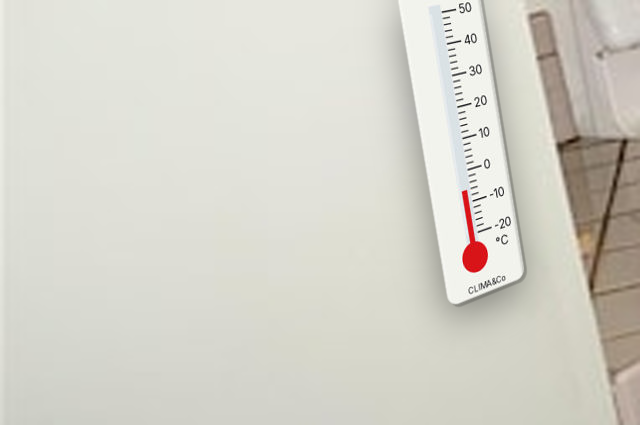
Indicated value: -6 °C
